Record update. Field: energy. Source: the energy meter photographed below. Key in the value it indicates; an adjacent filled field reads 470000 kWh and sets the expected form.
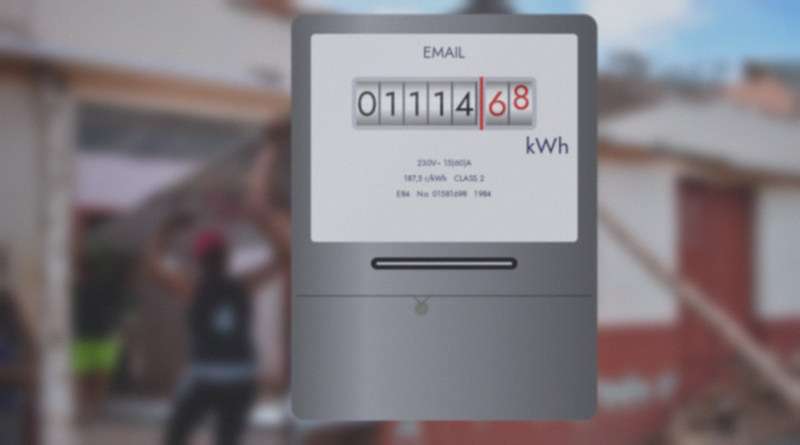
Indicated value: 1114.68 kWh
